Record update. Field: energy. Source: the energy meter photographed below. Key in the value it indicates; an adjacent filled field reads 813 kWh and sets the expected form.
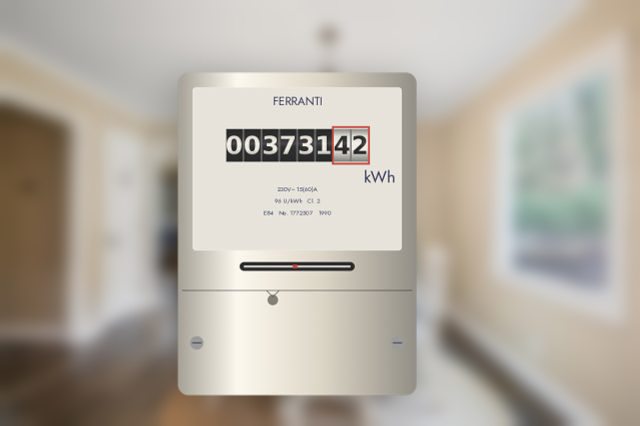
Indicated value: 3731.42 kWh
